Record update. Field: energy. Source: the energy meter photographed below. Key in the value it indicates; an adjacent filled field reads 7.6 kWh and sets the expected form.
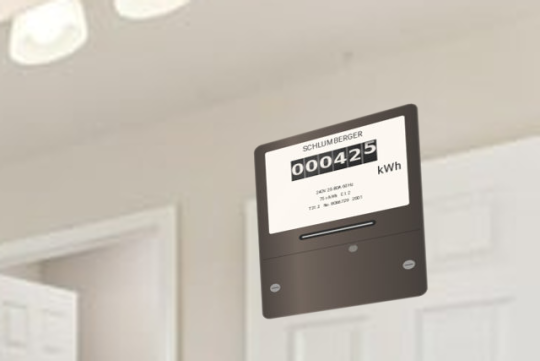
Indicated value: 425 kWh
